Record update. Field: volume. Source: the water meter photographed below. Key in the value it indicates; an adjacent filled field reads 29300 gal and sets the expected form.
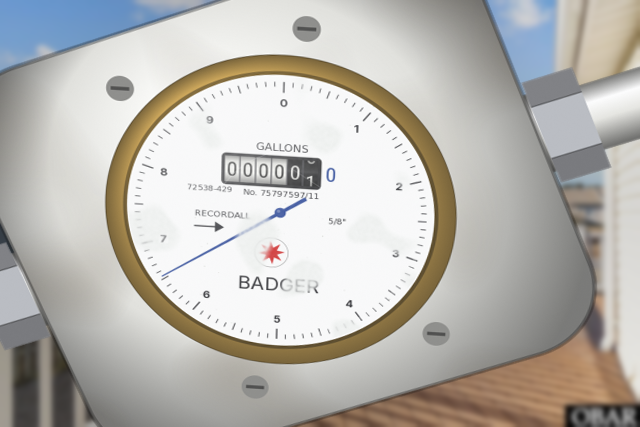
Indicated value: 6.5 gal
